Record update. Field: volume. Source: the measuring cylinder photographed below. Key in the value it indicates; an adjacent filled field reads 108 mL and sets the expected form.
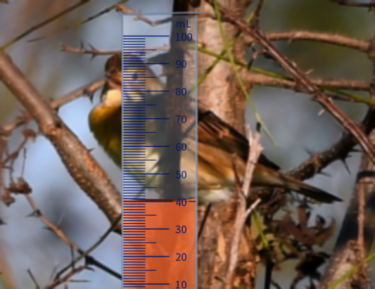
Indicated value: 40 mL
